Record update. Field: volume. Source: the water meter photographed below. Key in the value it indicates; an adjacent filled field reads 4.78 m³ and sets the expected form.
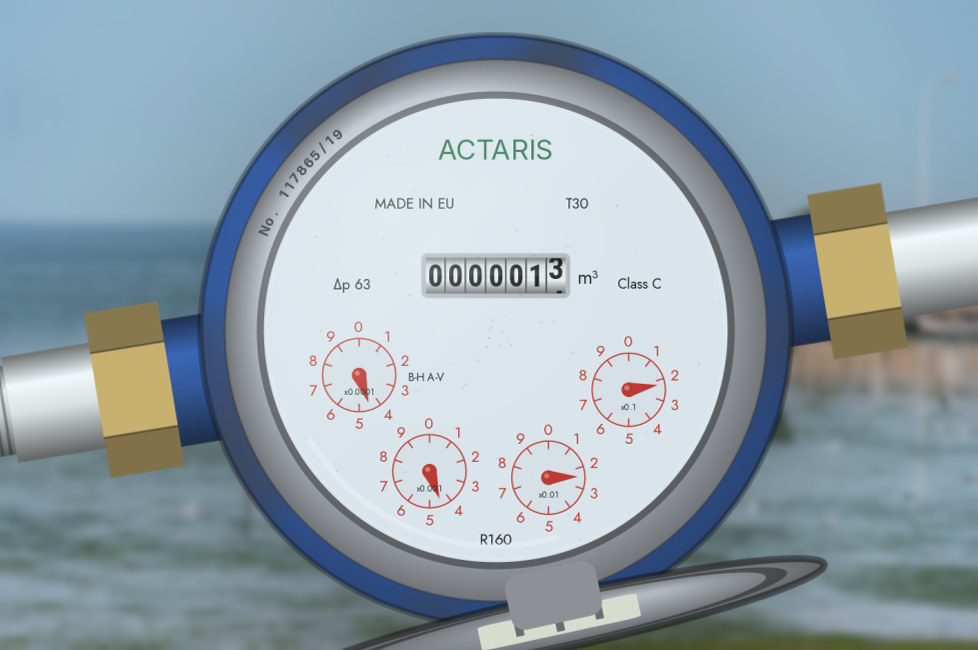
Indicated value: 13.2244 m³
